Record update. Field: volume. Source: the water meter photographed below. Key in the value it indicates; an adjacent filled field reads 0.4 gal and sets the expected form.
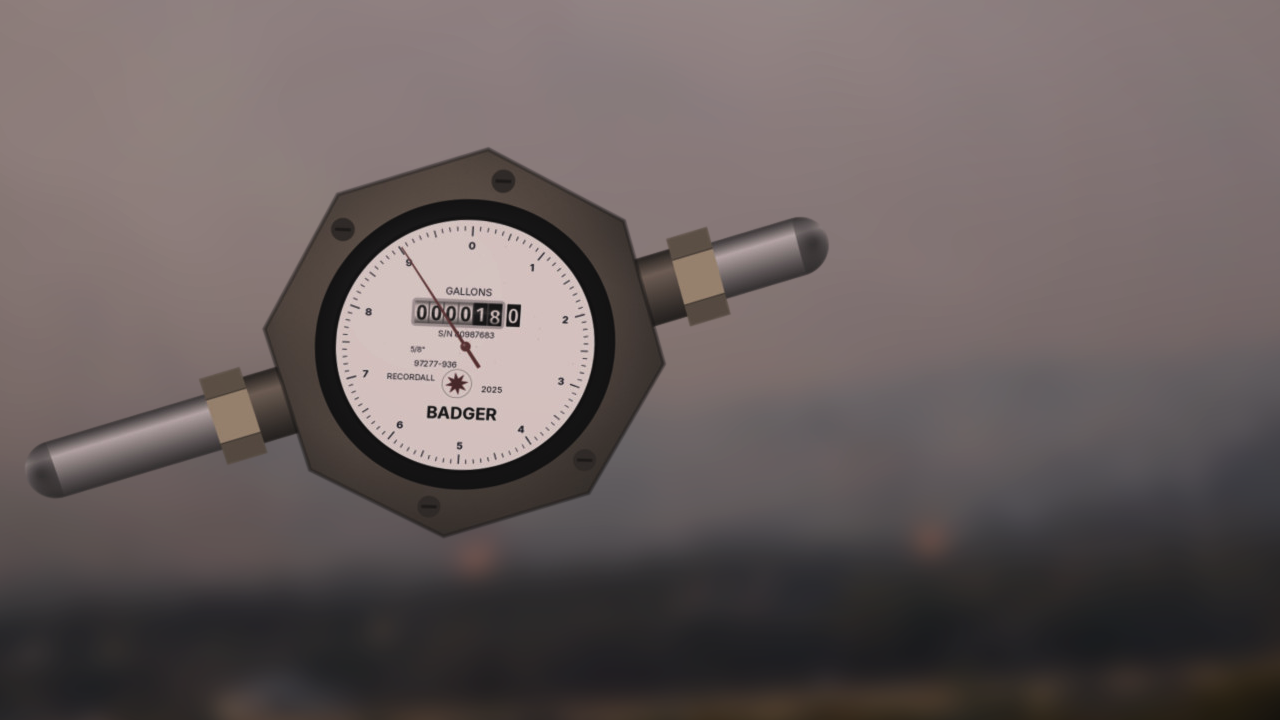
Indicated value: 179.0 gal
